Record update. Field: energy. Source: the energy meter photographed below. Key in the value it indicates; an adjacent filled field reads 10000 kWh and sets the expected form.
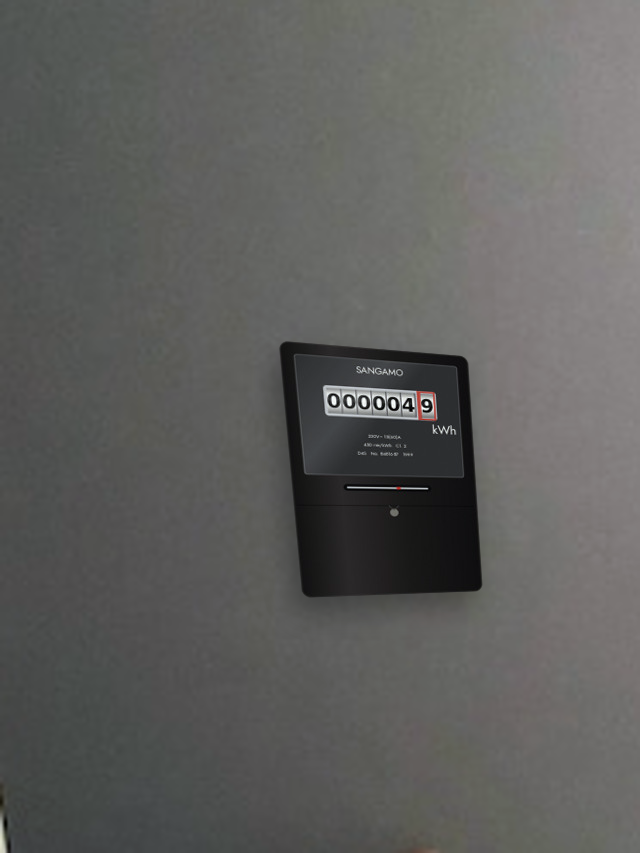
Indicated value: 4.9 kWh
